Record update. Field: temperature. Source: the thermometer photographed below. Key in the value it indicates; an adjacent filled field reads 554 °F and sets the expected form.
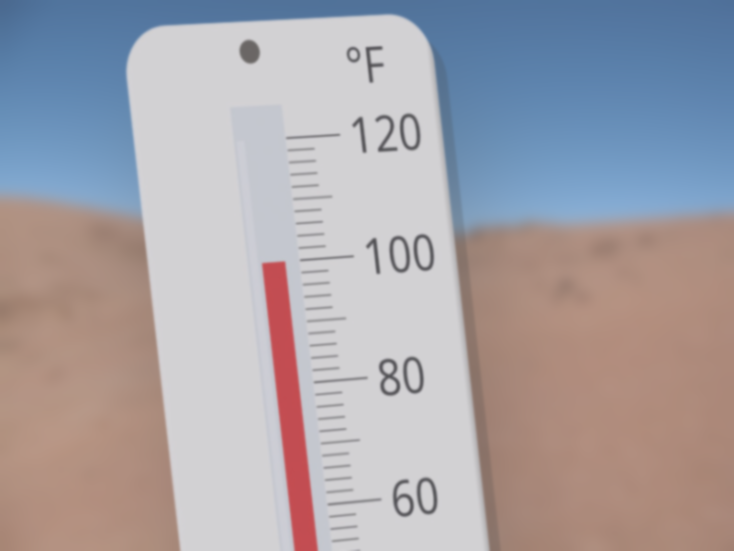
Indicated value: 100 °F
